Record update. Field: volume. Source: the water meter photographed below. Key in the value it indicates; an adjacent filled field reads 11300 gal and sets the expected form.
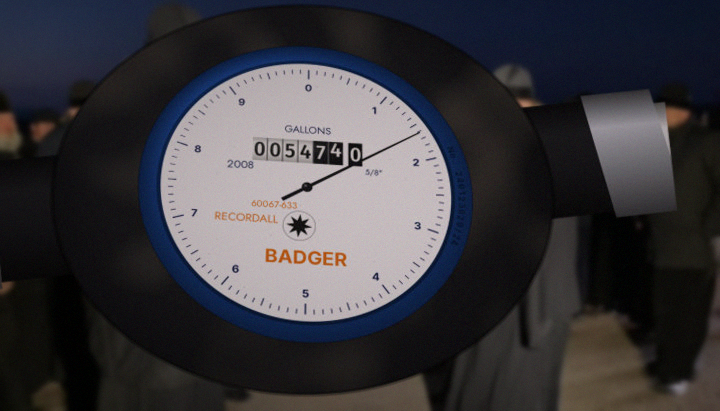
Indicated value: 54741.6 gal
